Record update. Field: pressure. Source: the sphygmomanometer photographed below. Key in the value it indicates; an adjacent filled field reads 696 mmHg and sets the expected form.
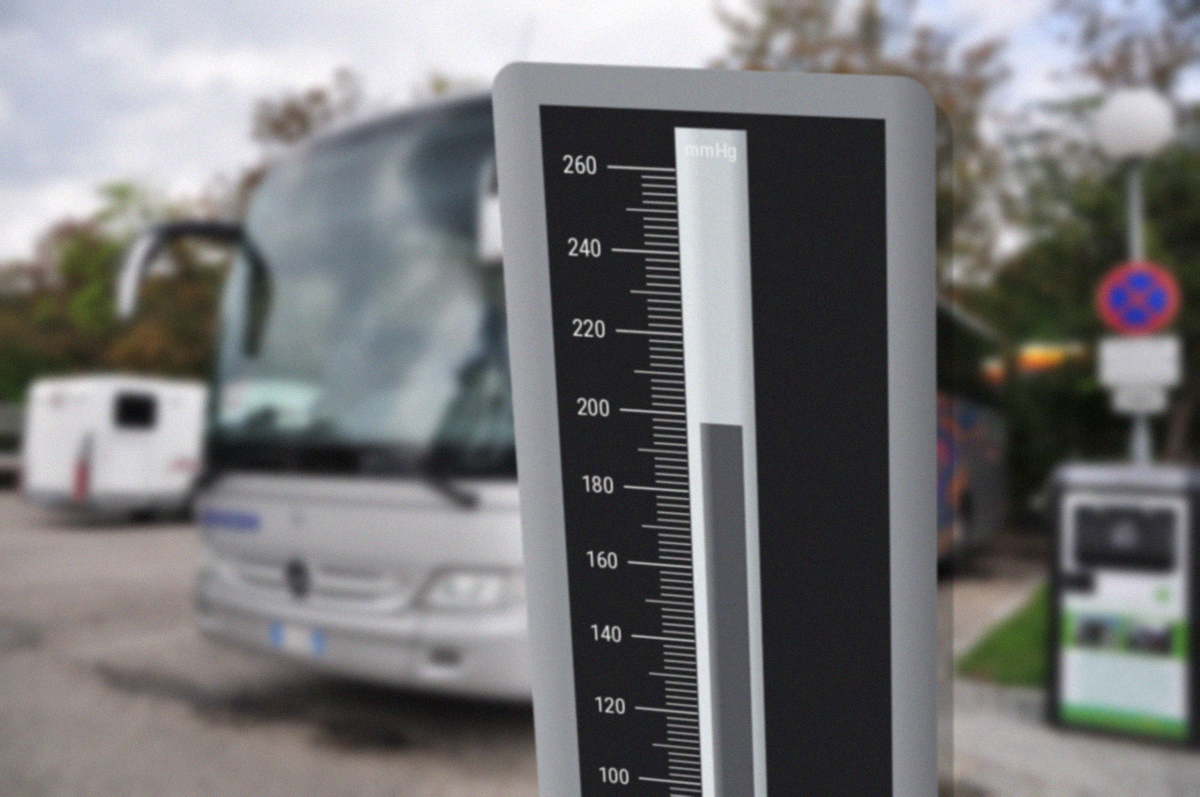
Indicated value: 198 mmHg
